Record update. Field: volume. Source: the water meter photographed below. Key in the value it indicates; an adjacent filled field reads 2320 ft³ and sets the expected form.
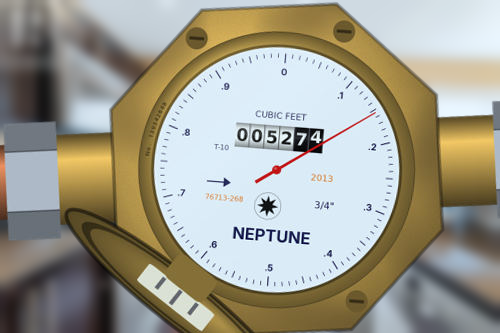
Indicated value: 5274.15 ft³
